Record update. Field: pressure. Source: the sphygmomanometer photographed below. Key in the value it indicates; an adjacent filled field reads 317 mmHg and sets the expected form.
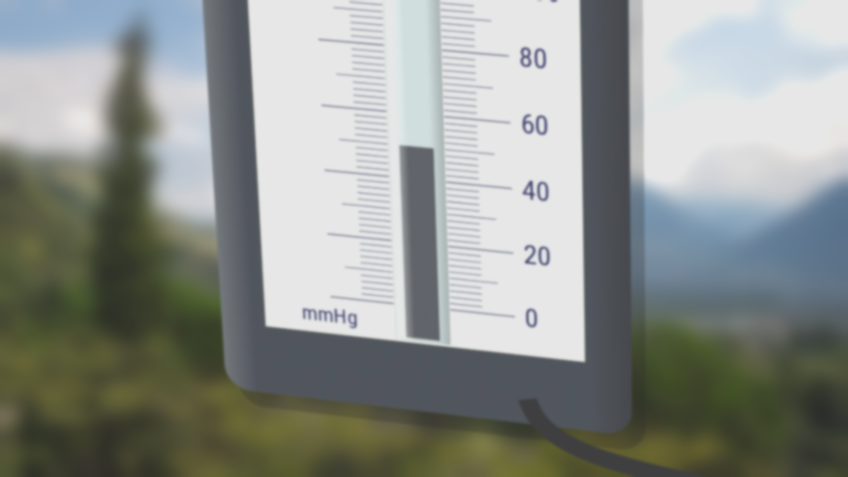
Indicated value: 50 mmHg
